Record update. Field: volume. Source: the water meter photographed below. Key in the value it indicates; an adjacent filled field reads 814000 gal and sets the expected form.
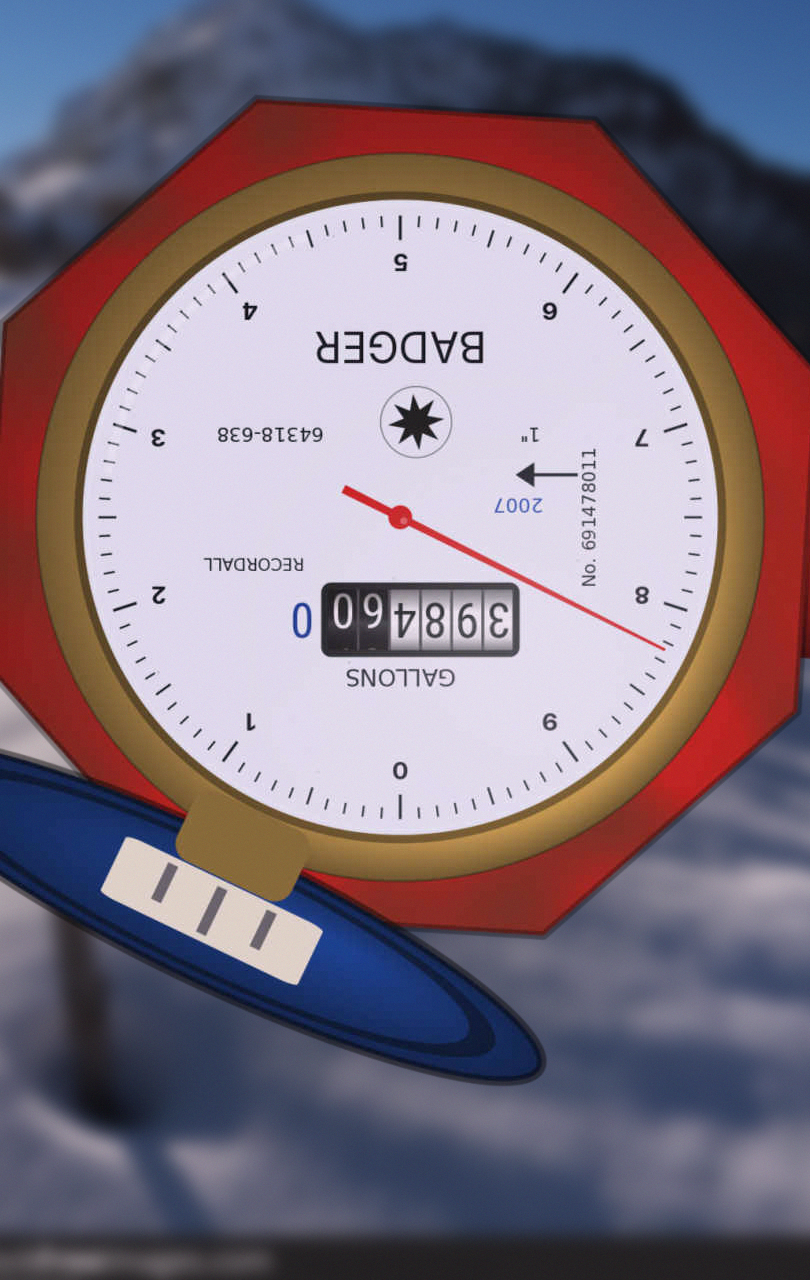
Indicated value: 3984598.2 gal
